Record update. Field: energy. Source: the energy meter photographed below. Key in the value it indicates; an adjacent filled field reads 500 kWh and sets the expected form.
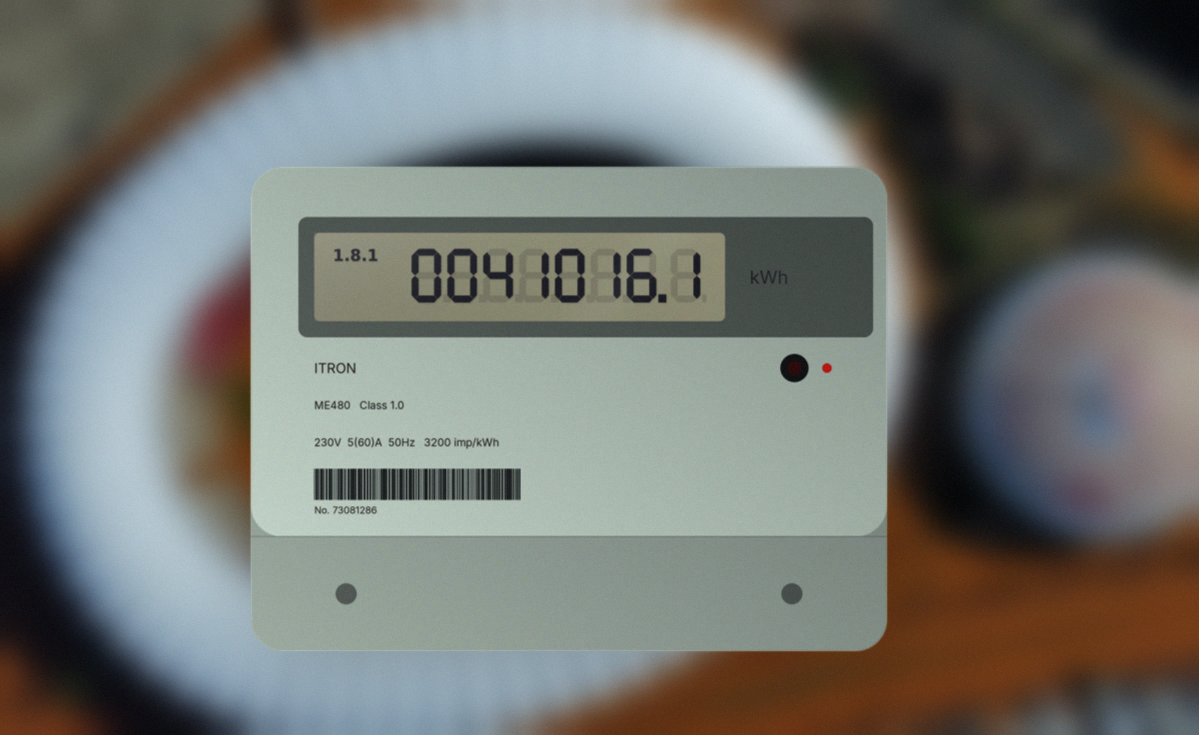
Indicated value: 41016.1 kWh
